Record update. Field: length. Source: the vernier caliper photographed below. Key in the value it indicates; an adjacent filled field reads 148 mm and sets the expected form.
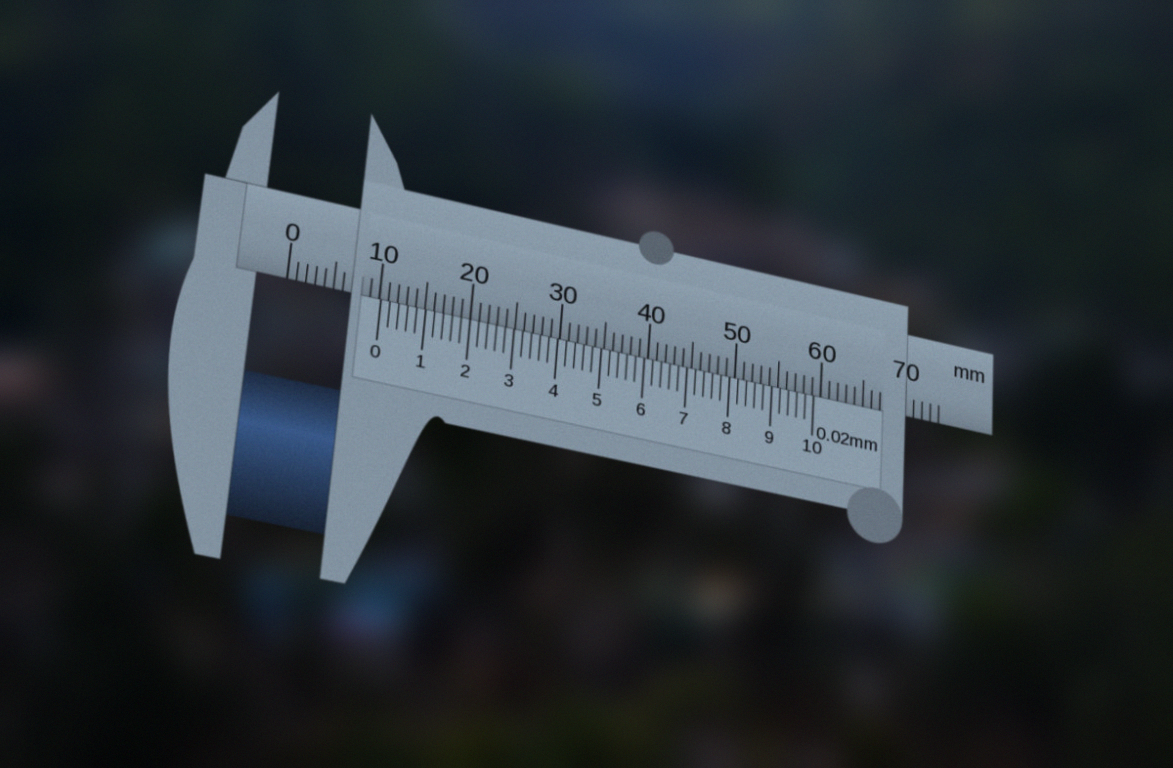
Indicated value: 10.2 mm
